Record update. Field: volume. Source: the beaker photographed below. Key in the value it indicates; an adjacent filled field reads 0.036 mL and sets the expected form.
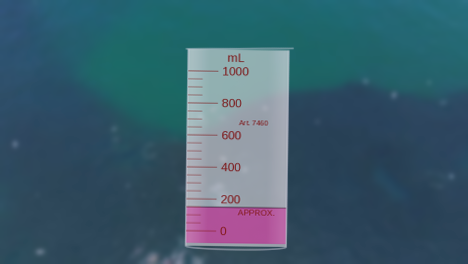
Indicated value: 150 mL
